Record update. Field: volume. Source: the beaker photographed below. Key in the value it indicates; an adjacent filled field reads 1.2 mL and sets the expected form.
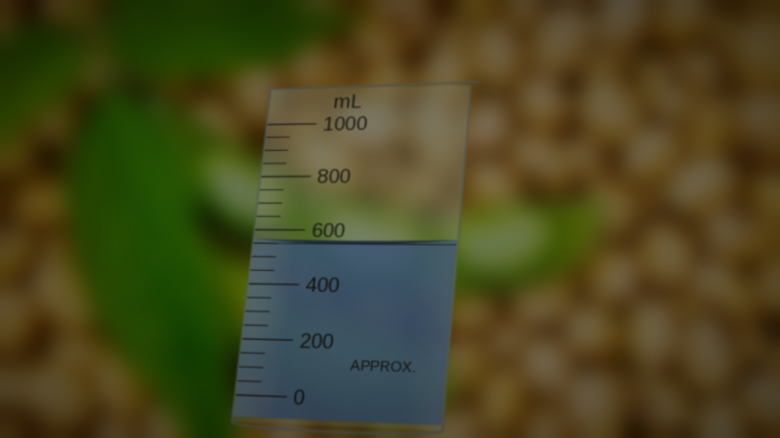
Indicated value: 550 mL
